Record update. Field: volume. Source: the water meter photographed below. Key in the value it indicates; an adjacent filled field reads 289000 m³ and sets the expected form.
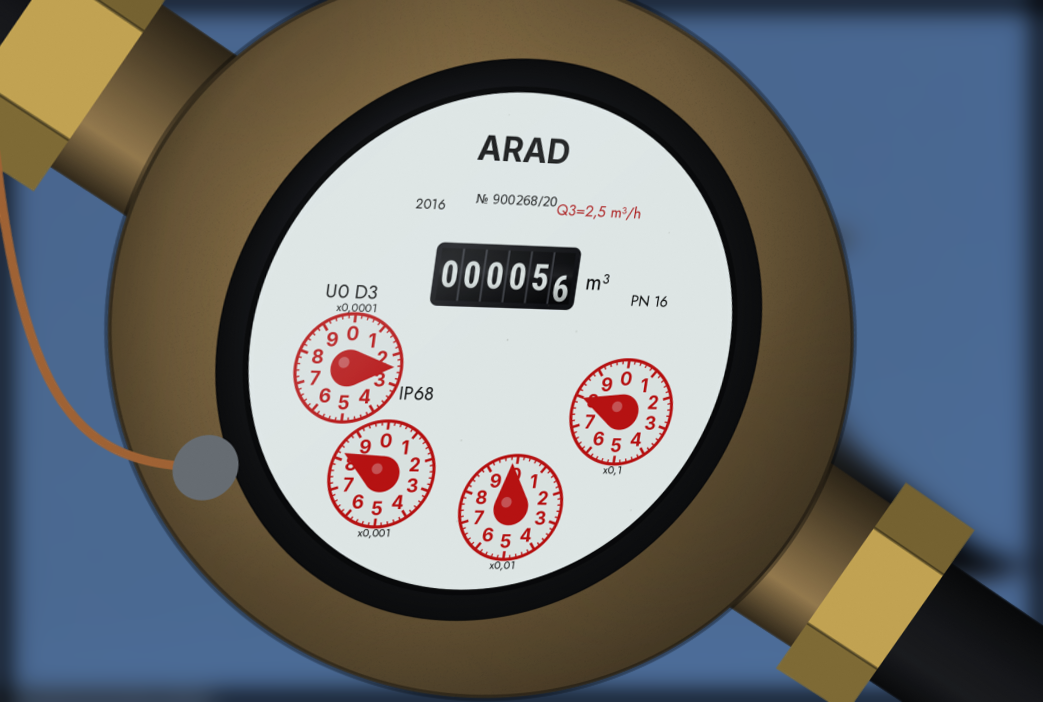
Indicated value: 55.7982 m³
